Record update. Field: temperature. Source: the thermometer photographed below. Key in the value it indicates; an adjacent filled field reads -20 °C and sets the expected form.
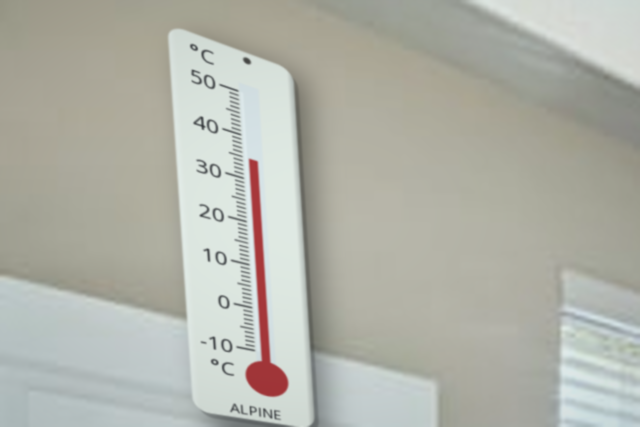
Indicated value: 35 °C
